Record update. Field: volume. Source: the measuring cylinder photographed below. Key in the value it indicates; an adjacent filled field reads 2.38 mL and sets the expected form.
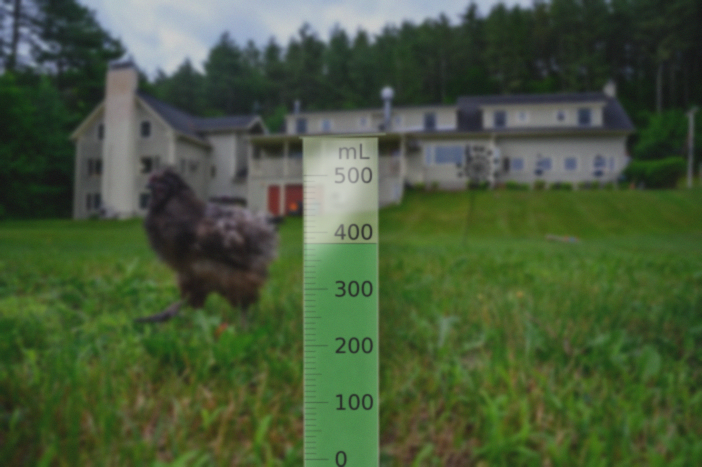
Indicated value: 380 mL
